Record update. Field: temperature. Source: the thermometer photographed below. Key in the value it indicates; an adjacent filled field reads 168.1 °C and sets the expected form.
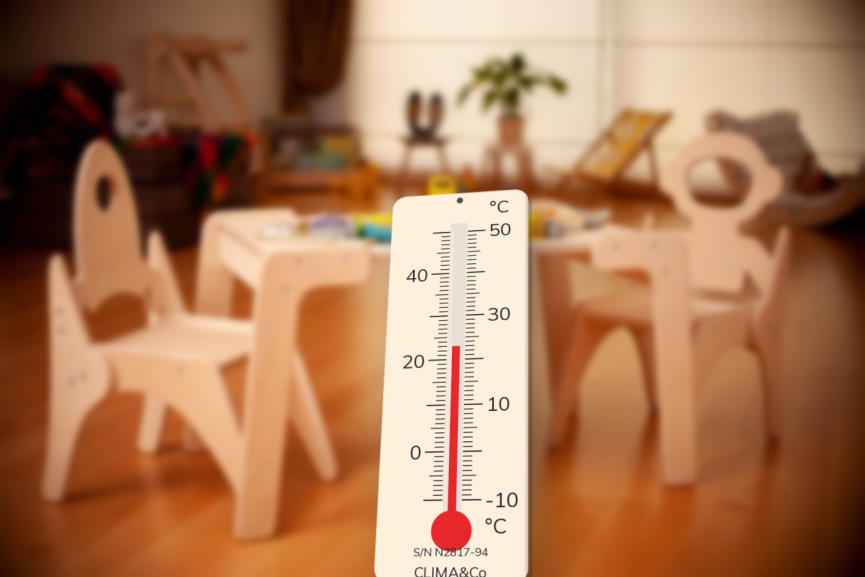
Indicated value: 23 °C
